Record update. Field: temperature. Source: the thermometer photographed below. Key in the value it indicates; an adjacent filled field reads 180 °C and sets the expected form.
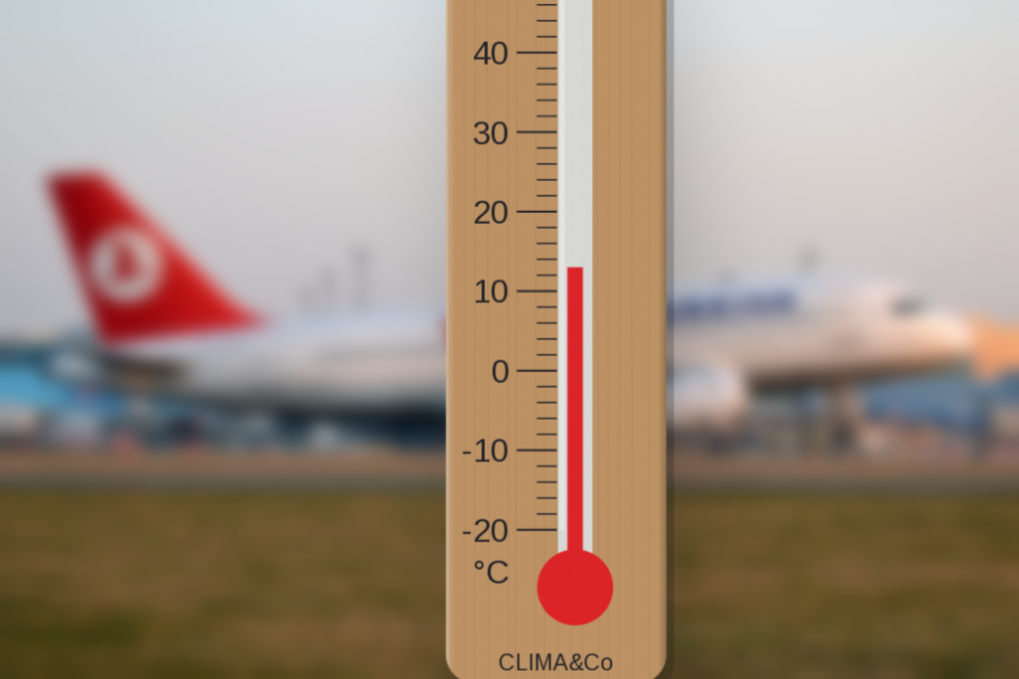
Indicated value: 13 °C
